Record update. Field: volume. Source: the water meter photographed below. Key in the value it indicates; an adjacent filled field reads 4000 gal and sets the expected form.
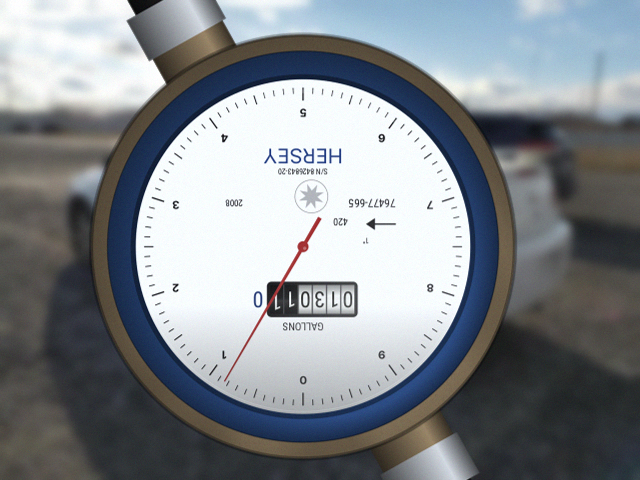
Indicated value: 130110.8 gal
